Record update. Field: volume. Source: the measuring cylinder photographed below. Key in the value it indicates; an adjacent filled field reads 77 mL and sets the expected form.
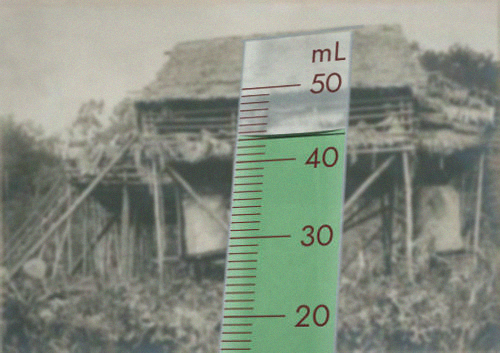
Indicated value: 43 mL
